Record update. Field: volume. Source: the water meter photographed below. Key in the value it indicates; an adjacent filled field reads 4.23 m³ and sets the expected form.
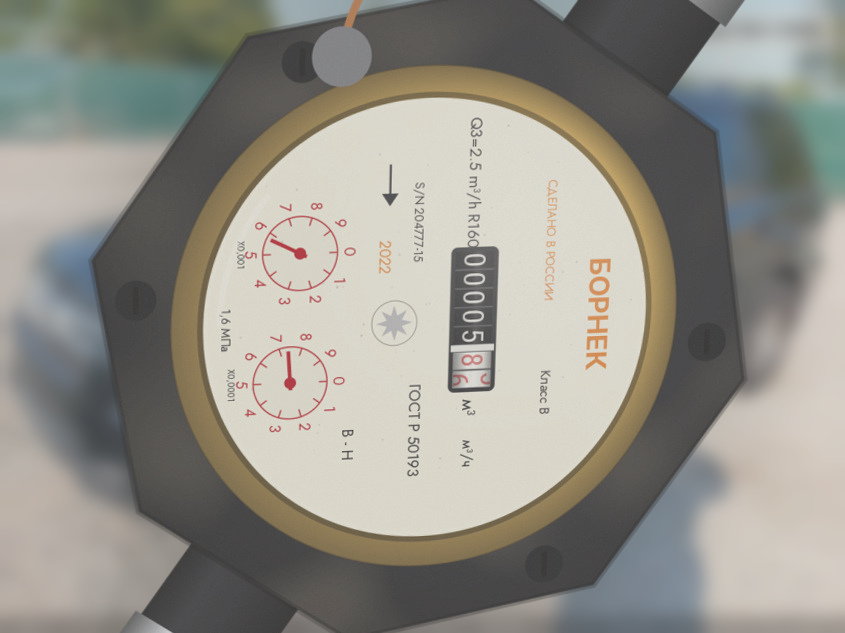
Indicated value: 5.8557 m³
